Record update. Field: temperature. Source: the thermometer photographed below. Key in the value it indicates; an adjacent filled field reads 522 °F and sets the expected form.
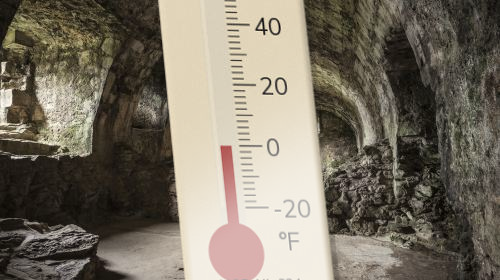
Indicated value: 0 °F
